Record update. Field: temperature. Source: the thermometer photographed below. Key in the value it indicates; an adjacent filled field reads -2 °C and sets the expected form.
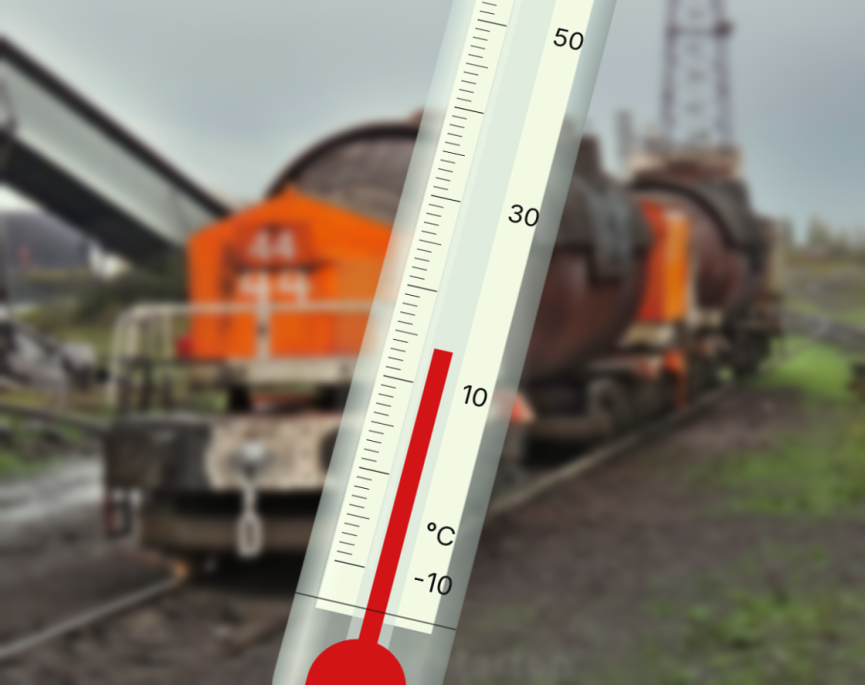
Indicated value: 14 °C
